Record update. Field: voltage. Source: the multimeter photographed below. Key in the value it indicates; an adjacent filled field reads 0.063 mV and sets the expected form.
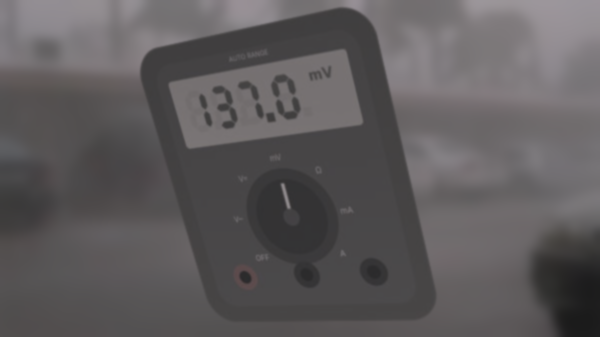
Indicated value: 137.0 mV
